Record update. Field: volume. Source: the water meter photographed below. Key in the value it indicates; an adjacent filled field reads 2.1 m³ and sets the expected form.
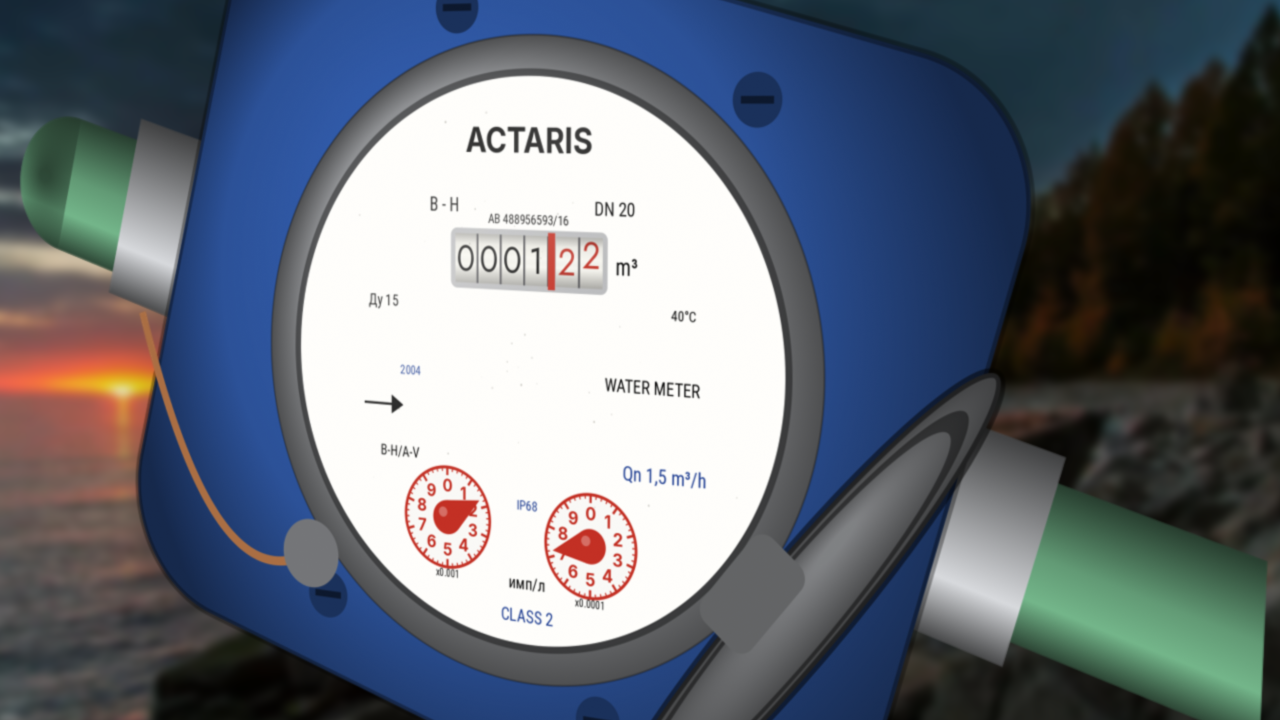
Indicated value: 1.2217 m³
